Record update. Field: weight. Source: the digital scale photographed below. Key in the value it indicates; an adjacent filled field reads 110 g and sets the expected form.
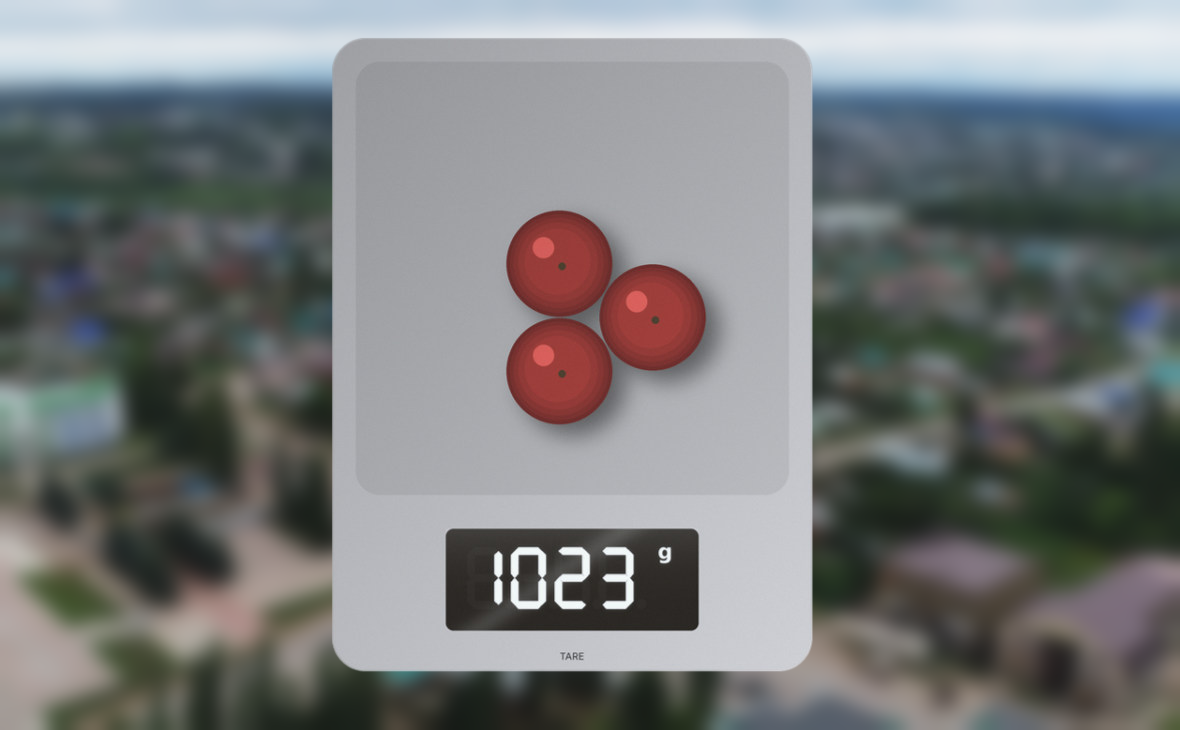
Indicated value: 1023 g
